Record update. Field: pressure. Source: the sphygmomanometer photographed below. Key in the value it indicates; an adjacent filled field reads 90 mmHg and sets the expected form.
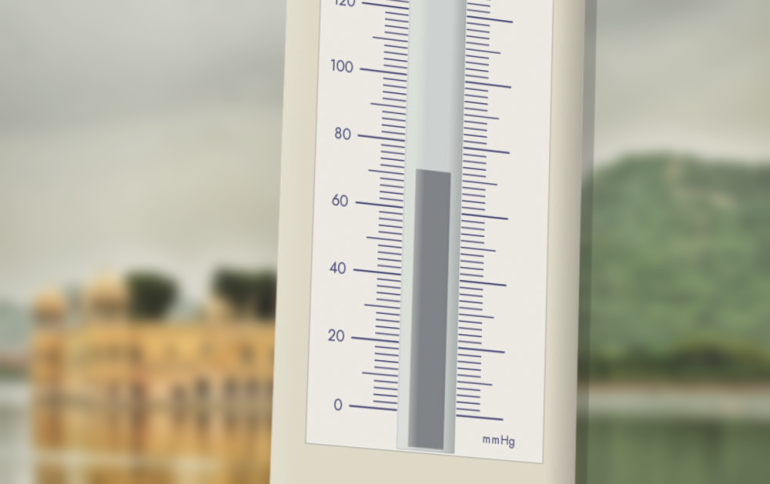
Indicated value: 72 mmHg
